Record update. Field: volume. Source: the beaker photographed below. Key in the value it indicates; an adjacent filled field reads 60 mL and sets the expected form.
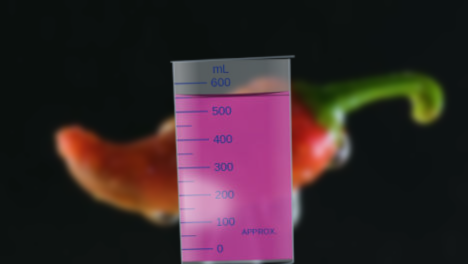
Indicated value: 550 mL
